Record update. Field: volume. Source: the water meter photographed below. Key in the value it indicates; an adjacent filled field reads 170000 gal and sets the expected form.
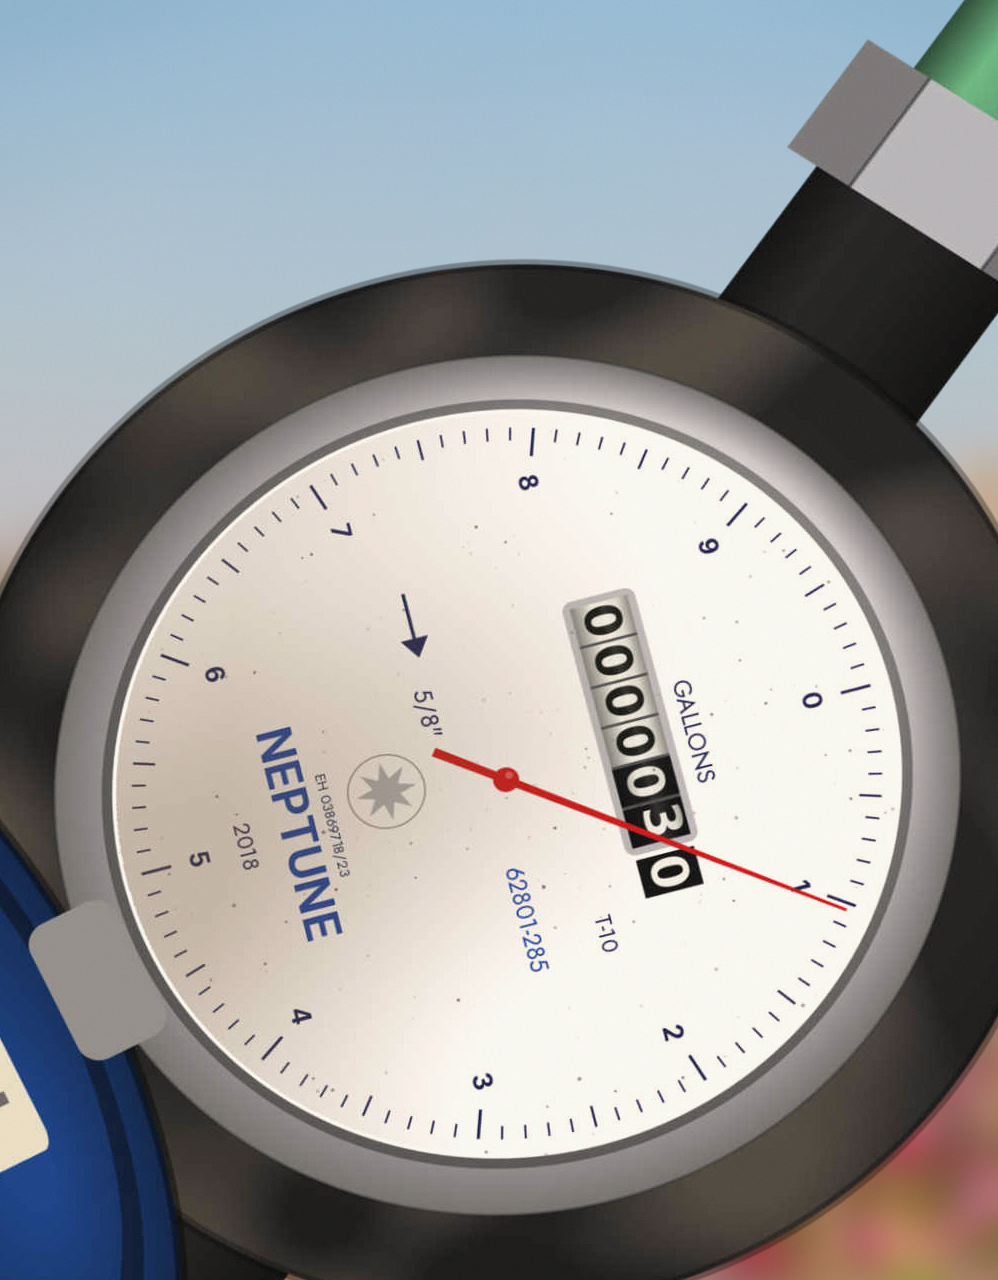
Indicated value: 31.0 gal
